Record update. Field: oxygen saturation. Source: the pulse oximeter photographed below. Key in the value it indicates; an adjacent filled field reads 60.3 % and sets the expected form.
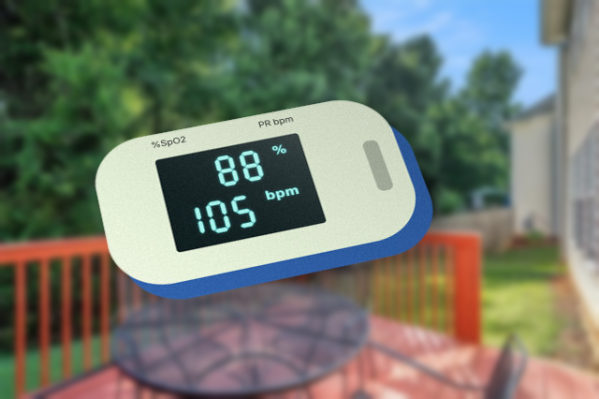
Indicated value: 88 %
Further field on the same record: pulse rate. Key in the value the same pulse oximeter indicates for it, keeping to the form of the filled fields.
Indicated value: 105 bpm
